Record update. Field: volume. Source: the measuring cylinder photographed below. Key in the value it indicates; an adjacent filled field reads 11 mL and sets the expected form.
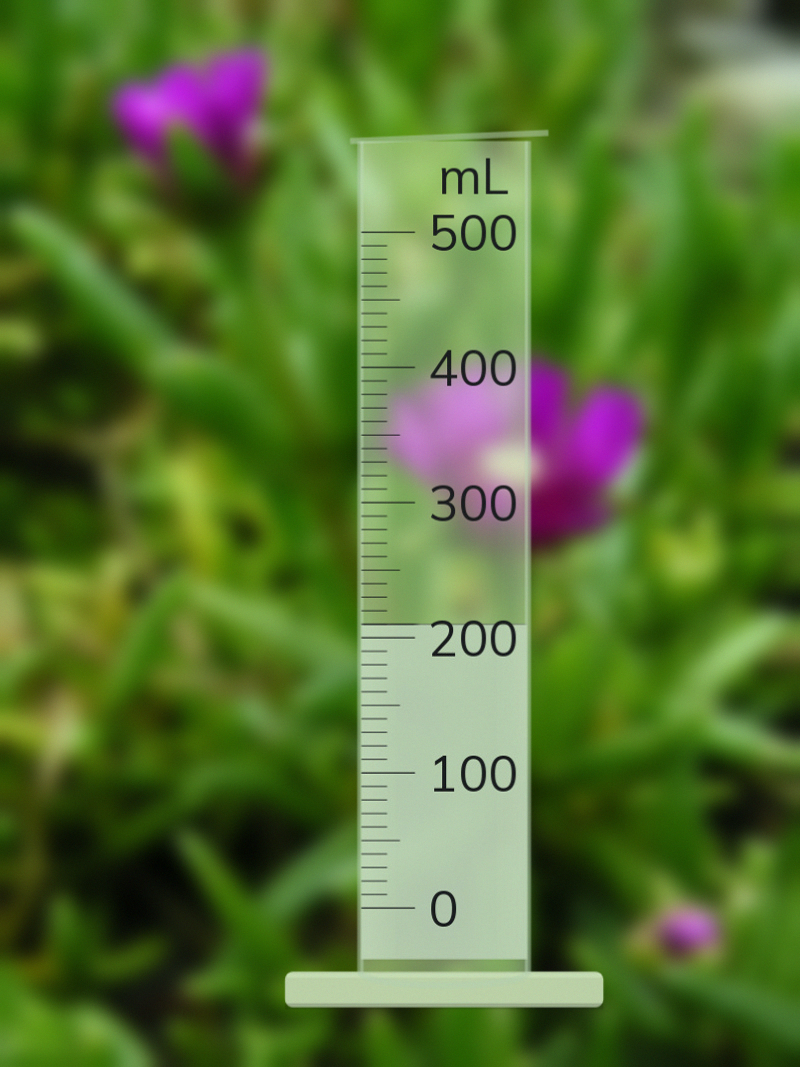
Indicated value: 210 mL
